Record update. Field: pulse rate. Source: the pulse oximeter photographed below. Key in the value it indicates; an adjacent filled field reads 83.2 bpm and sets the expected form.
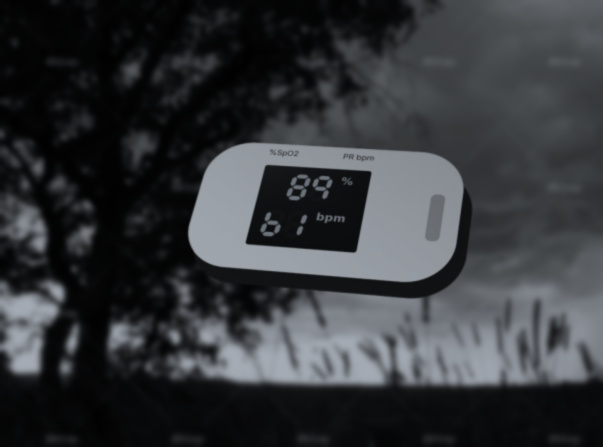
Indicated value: 61 bpm
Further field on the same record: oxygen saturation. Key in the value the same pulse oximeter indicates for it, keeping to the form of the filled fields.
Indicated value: 89 %
